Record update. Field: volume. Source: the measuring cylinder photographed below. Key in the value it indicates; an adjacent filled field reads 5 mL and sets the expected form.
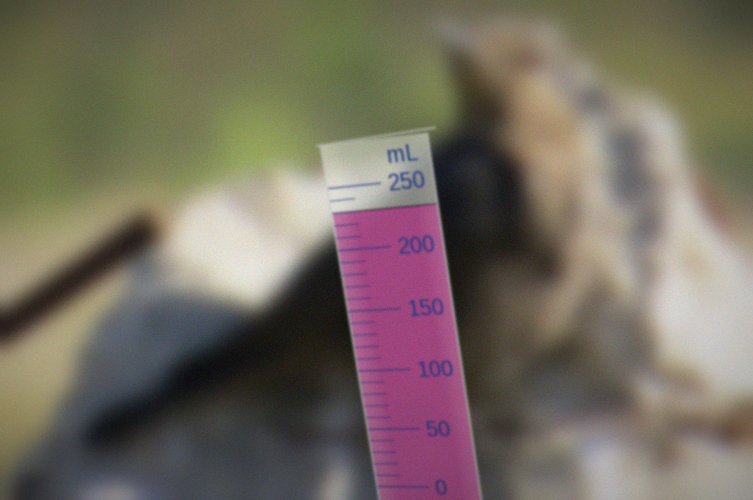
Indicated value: 230 mL
